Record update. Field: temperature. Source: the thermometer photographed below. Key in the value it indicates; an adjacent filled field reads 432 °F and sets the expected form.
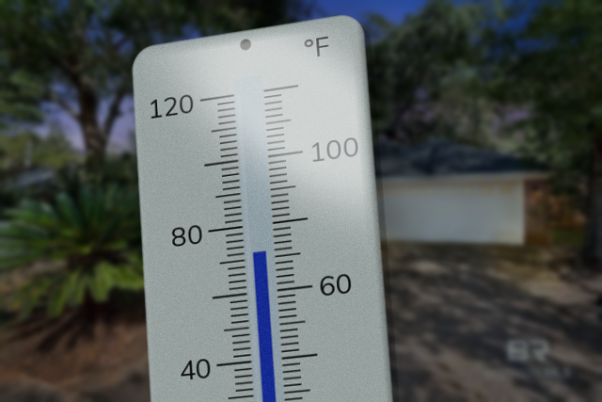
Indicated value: 72 °F
